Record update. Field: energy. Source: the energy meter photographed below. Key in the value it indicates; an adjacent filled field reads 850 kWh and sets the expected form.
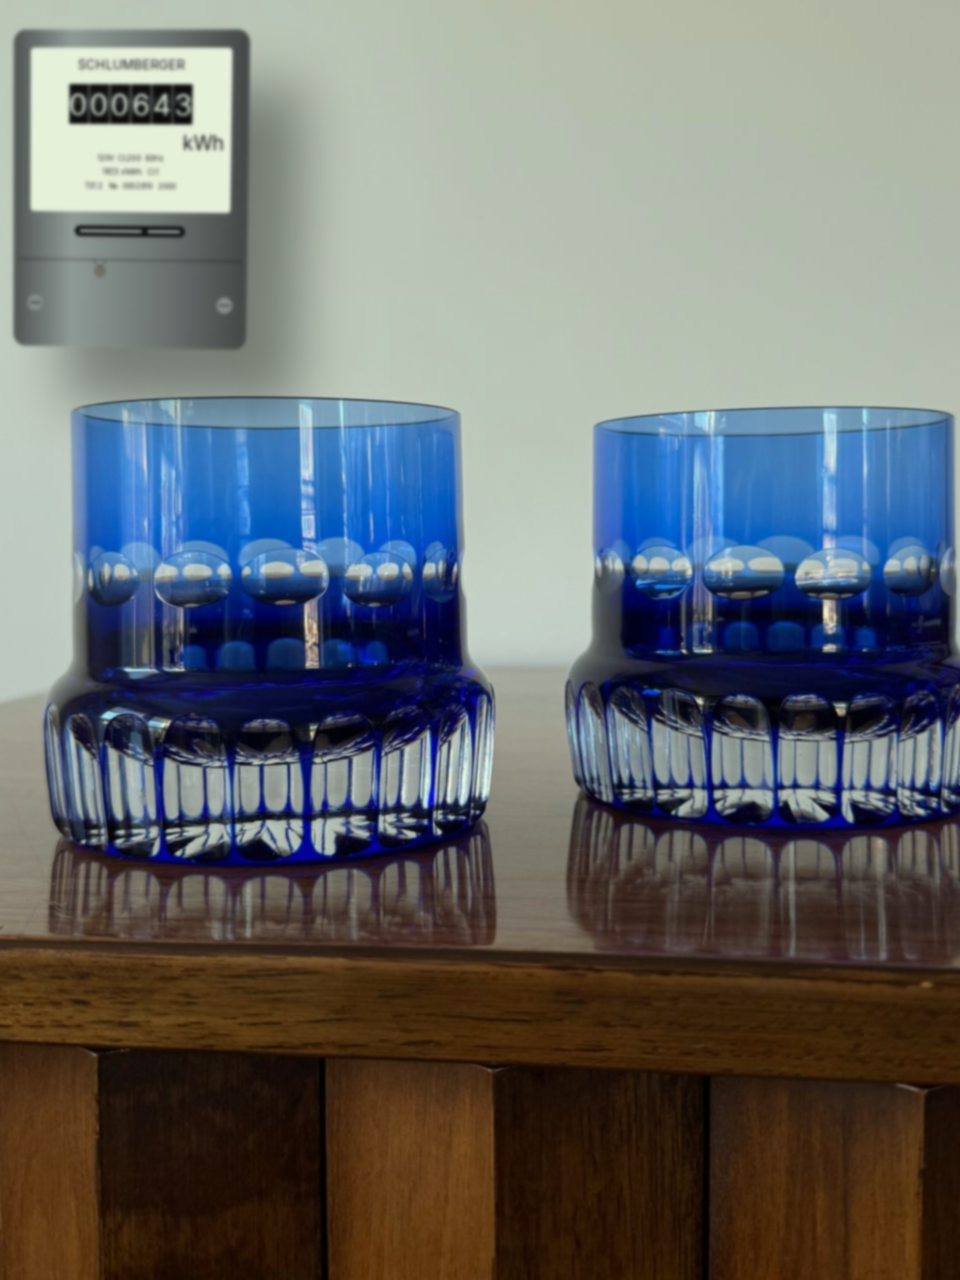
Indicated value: 643 kWh
